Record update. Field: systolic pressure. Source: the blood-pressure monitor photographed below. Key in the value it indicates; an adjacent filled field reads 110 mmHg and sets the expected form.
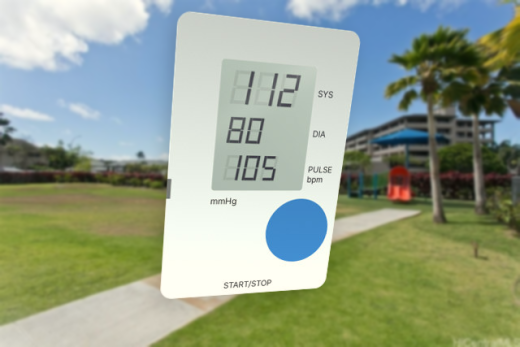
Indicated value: 112 mmHg
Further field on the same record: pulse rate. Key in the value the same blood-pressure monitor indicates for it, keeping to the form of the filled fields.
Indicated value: 105 bpm
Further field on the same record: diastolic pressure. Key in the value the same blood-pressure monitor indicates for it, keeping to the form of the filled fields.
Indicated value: 80 mmHg
